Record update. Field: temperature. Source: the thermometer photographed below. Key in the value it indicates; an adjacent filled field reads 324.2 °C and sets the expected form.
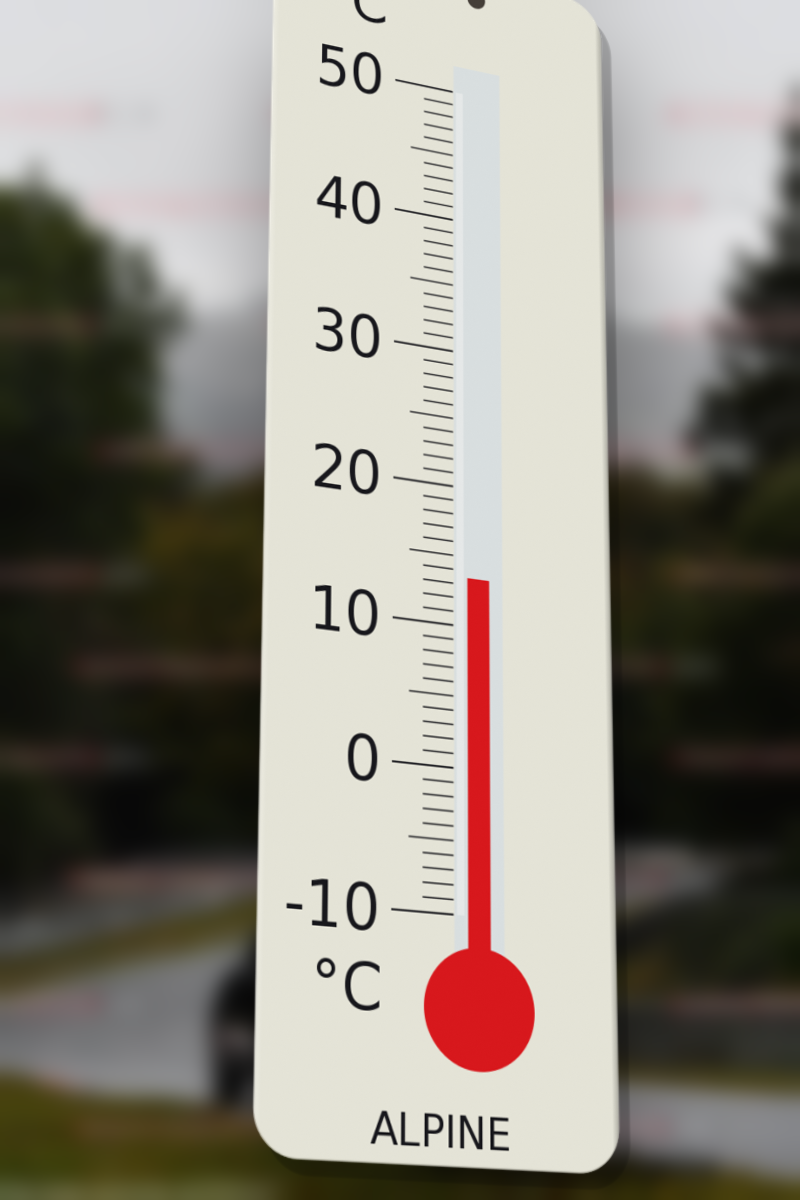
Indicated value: 13.5 °C
